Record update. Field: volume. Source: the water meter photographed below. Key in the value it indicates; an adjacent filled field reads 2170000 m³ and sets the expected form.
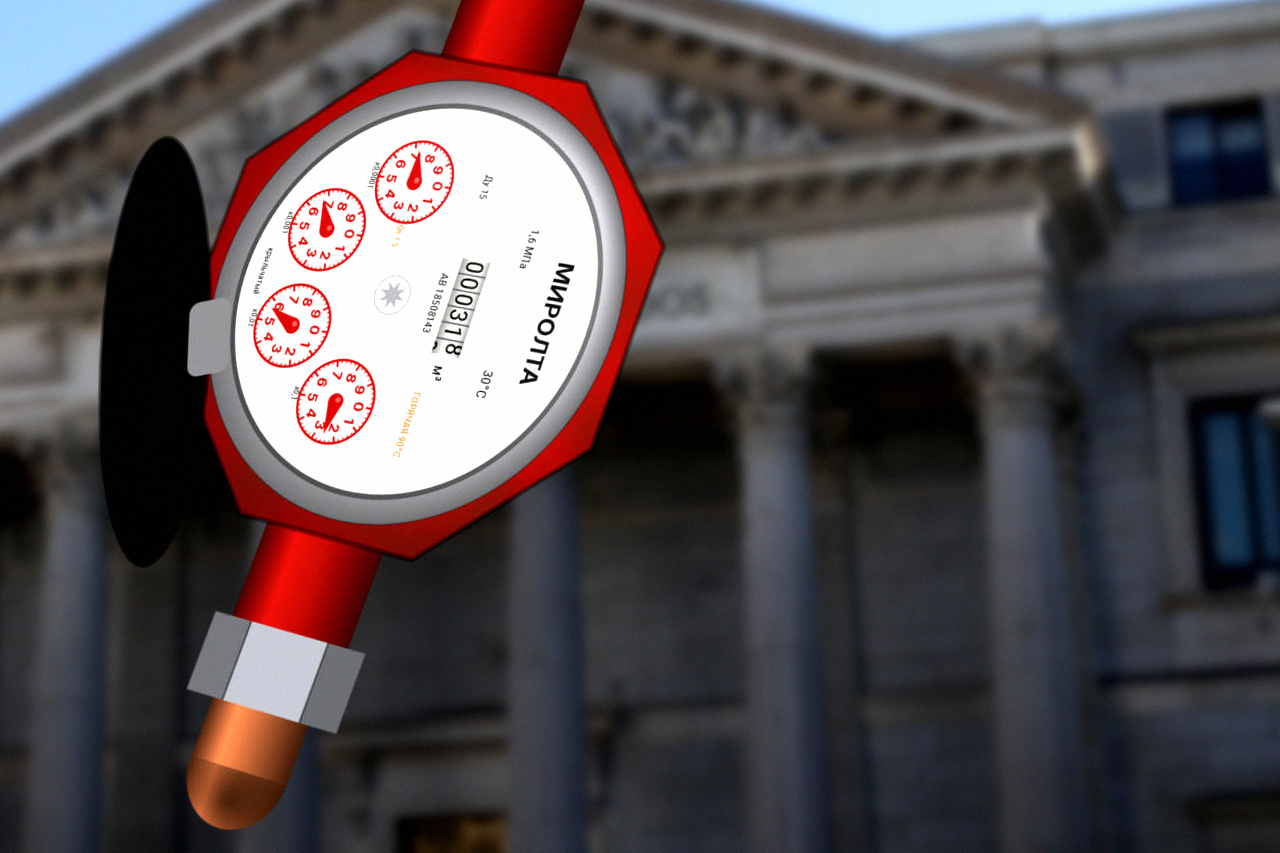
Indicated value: 318.2567 m³
